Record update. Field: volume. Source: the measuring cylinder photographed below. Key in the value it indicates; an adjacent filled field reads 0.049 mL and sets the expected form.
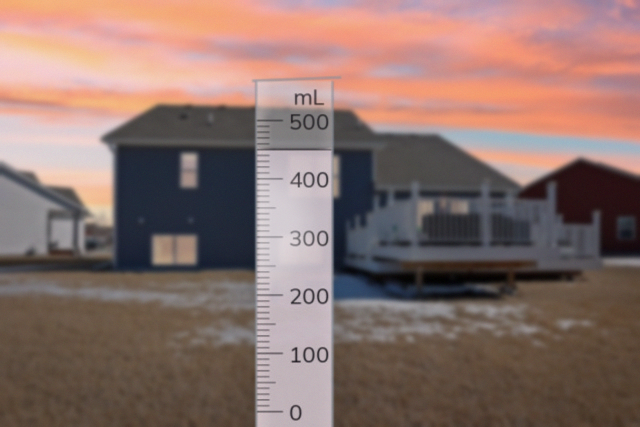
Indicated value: 450 mL
